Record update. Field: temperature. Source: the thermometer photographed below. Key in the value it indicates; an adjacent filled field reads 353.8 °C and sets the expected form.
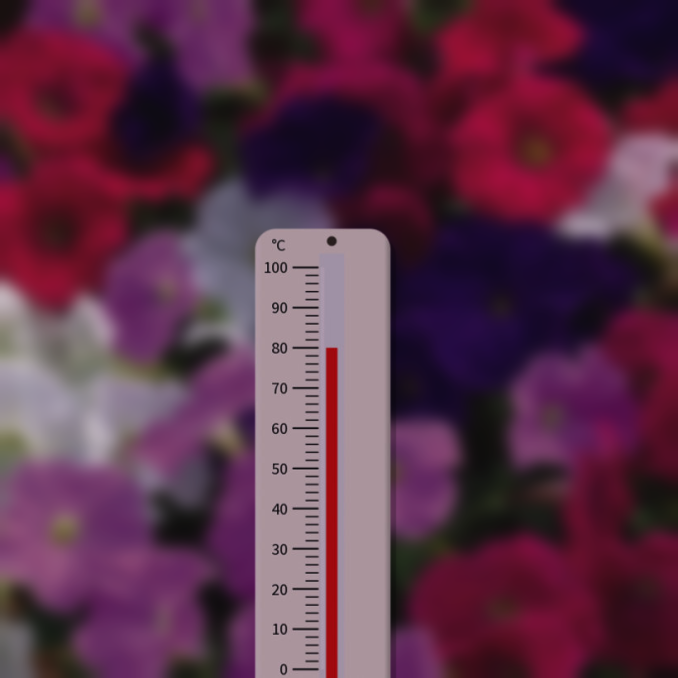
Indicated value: 80 °C
